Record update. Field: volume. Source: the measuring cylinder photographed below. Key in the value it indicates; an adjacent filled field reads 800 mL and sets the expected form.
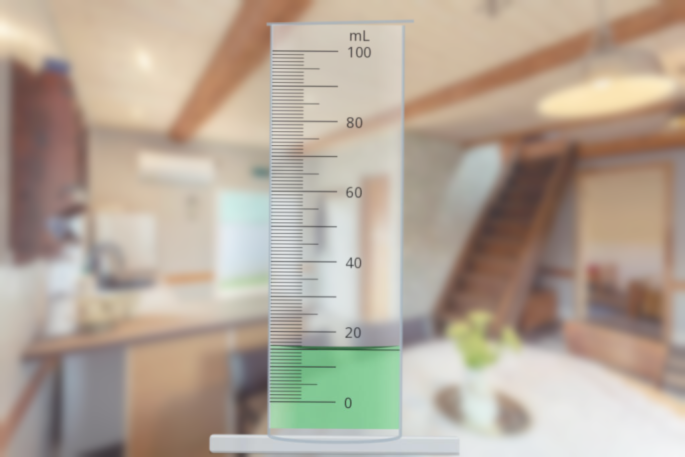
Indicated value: 15 mL
